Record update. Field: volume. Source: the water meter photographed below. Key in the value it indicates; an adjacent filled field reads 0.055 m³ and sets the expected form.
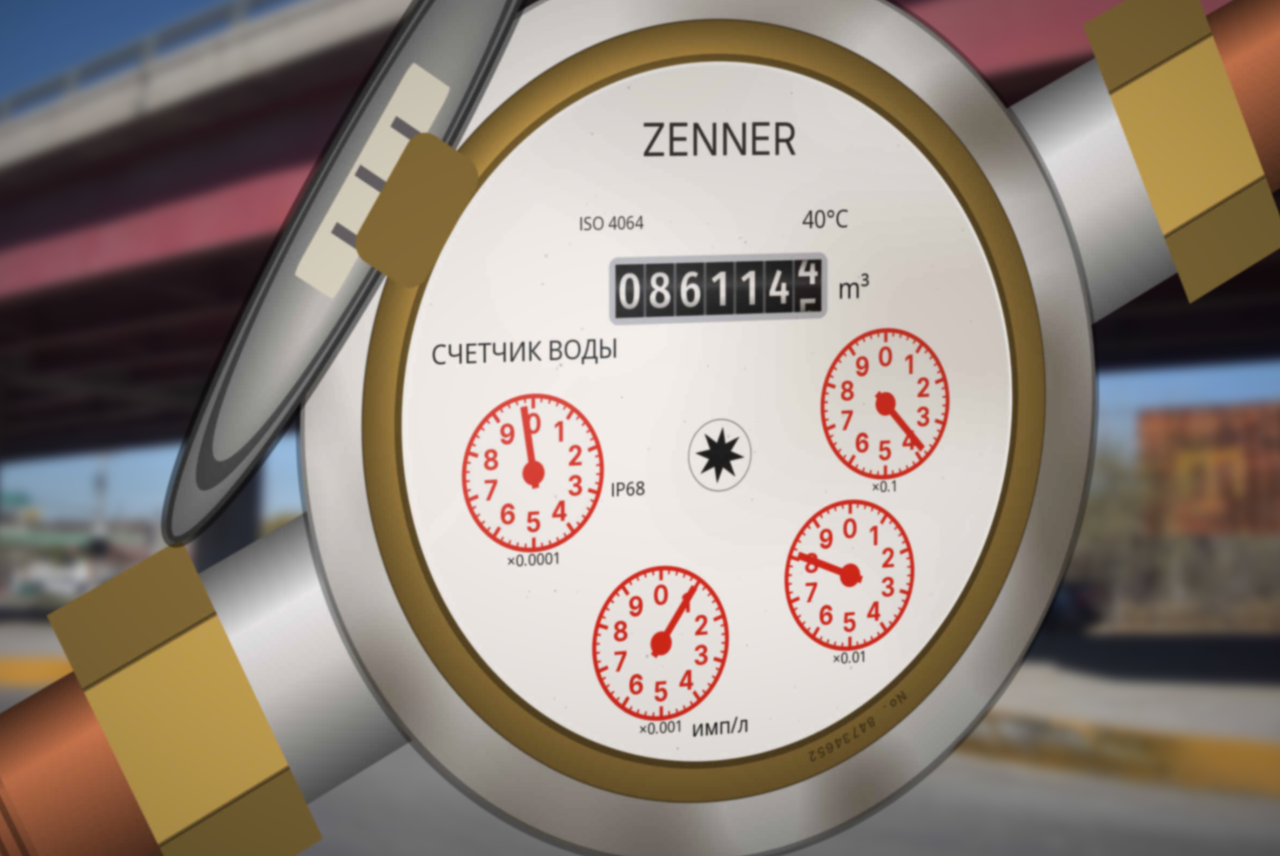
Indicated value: 861144.3809 m³
